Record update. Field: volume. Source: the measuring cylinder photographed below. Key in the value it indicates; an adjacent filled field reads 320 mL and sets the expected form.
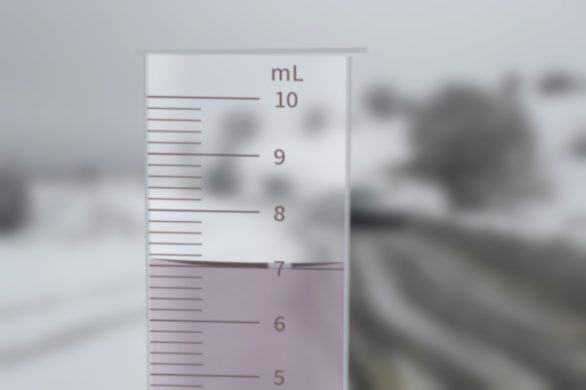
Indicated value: 7 mL
